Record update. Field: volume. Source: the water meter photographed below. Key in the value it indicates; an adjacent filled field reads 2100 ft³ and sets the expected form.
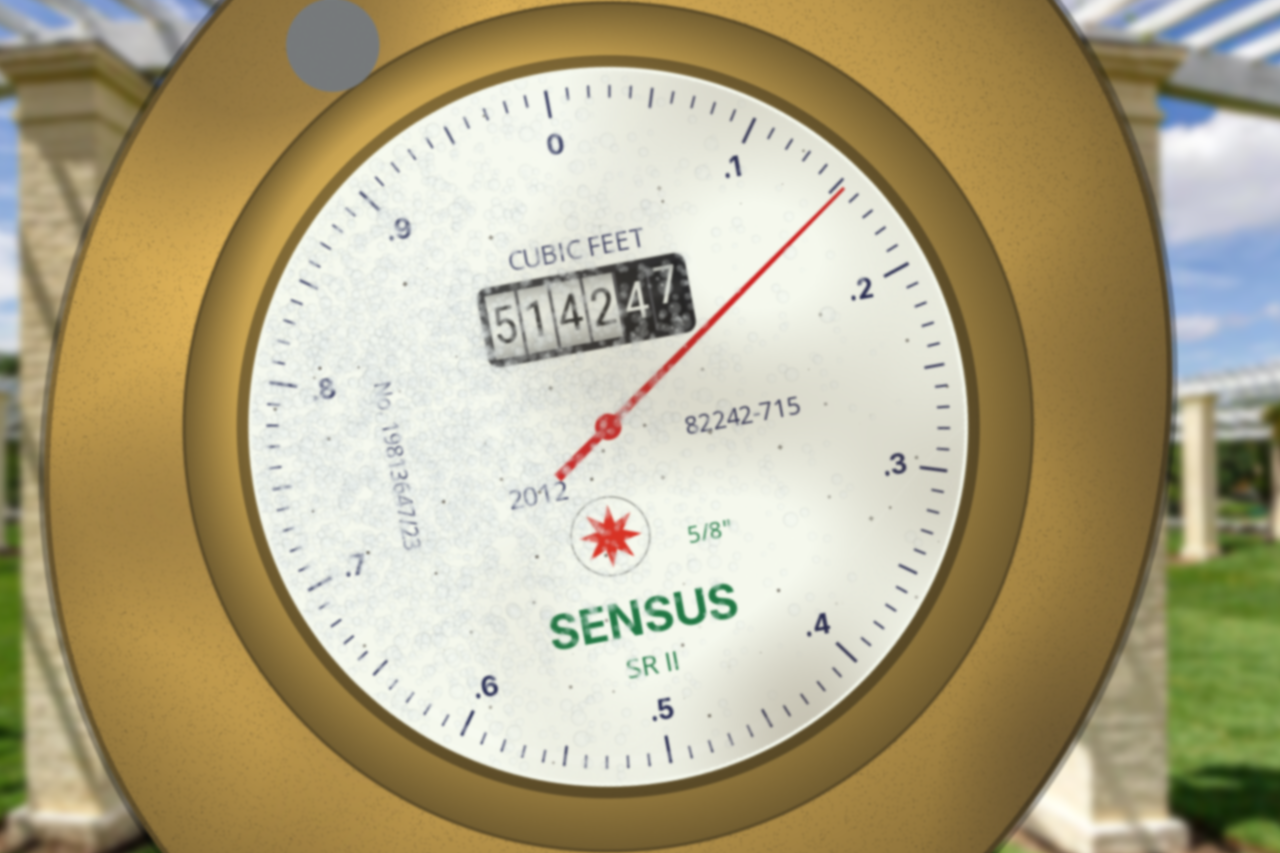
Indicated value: 514247.15 ft³
